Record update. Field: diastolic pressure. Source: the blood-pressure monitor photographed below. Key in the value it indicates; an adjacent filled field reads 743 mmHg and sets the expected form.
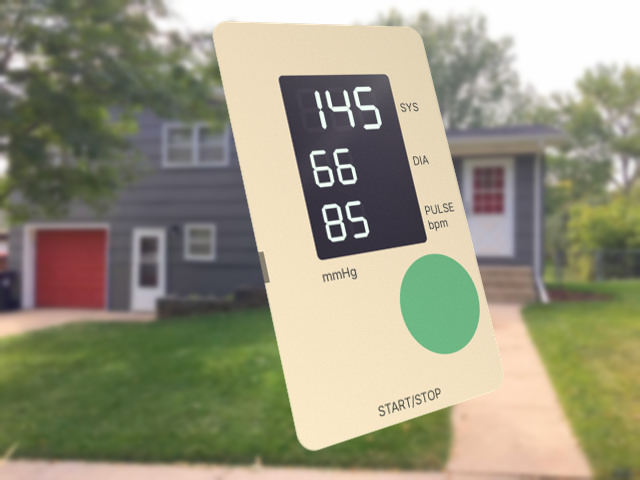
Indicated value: 66 mmHg
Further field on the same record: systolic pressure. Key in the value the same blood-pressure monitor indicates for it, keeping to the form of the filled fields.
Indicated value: 145 mmHg
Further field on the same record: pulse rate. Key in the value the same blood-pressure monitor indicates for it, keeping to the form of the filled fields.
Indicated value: 85 bpm
